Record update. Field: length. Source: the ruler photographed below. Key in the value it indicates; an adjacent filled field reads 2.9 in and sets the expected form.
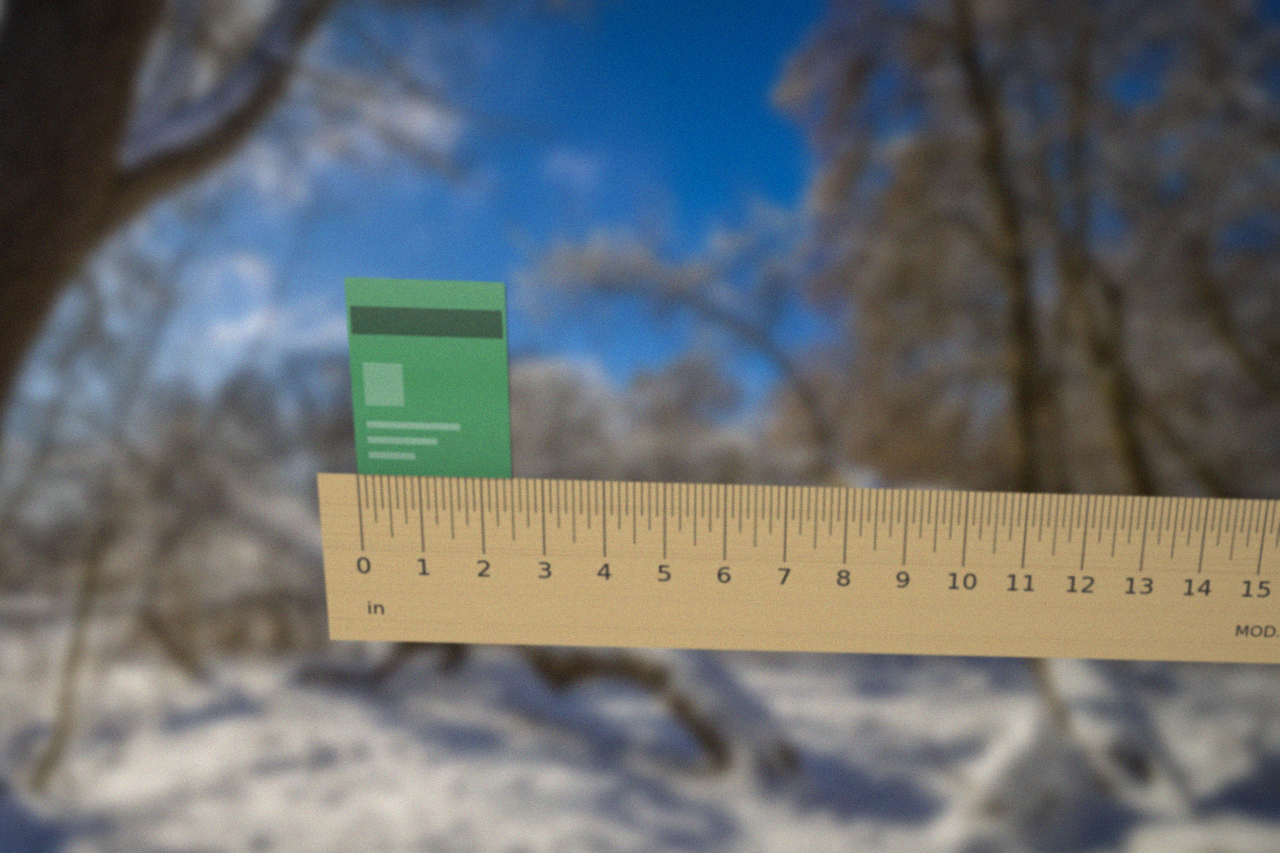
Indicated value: 2.5 in
